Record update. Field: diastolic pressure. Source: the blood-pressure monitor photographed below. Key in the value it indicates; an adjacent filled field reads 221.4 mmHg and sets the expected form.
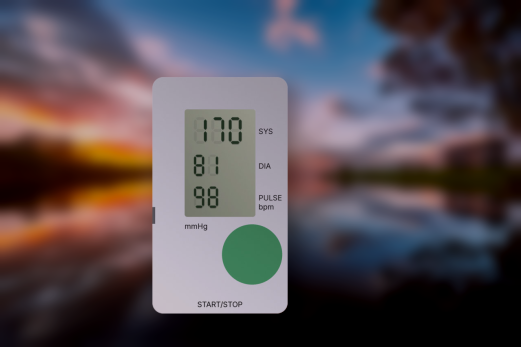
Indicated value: 81 mmHg
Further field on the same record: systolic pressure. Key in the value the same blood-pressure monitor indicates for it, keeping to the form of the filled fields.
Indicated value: 170 mmHg
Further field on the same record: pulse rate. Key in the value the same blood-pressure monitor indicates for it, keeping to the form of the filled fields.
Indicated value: 98 bpm
